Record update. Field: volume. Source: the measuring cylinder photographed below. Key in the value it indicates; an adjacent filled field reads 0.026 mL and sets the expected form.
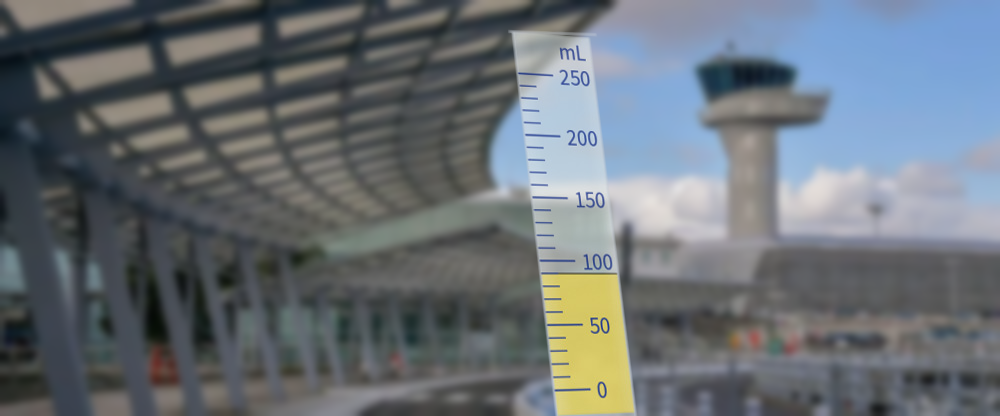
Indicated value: 90 mL
